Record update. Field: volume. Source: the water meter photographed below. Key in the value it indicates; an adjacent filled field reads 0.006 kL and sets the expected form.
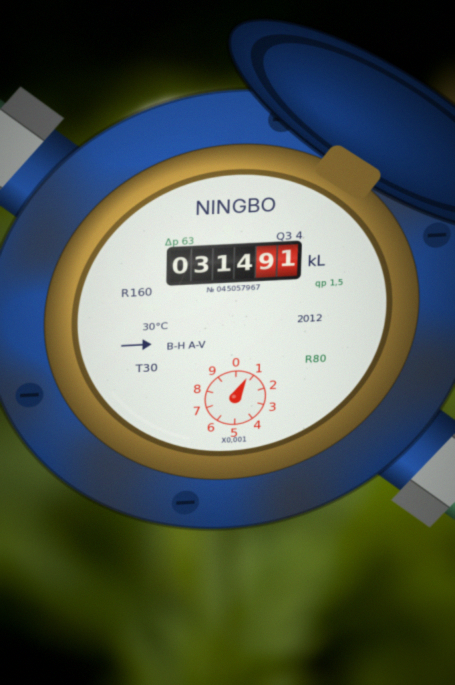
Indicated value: 314.910 kL
